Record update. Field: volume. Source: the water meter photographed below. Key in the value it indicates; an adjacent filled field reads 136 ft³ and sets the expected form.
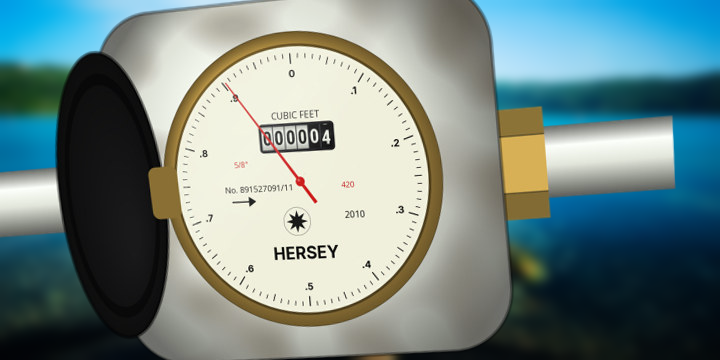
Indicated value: 3.90 ft³
